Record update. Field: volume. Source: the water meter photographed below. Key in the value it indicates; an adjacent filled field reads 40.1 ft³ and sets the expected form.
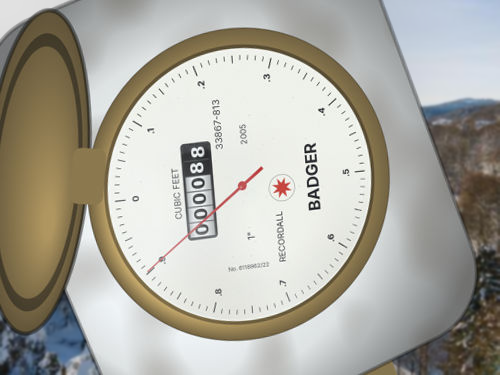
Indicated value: 87.90 ft³
